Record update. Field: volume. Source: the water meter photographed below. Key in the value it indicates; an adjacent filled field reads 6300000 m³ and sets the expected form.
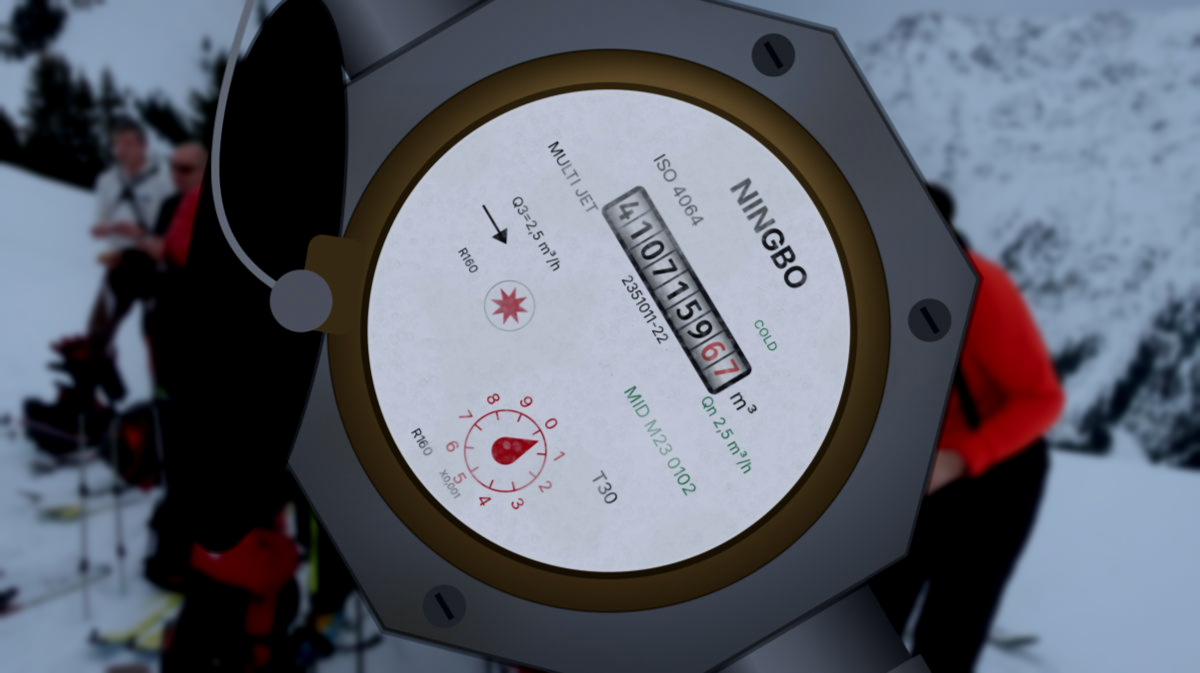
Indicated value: 4107159.670 m³
